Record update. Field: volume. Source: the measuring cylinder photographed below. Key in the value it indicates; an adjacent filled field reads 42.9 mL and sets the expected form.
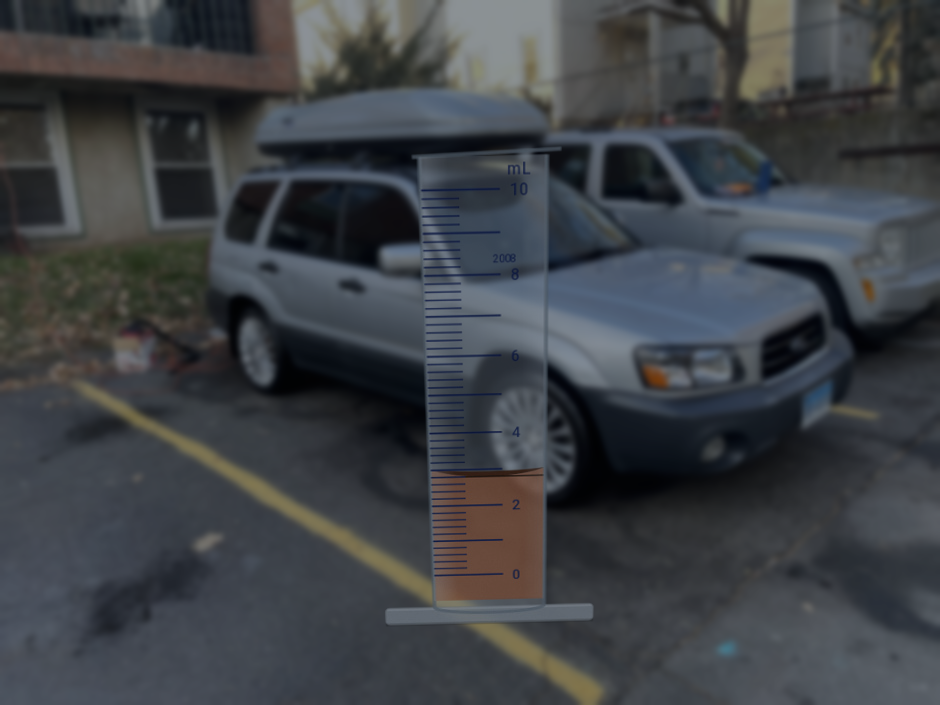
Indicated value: 2.8 mL
